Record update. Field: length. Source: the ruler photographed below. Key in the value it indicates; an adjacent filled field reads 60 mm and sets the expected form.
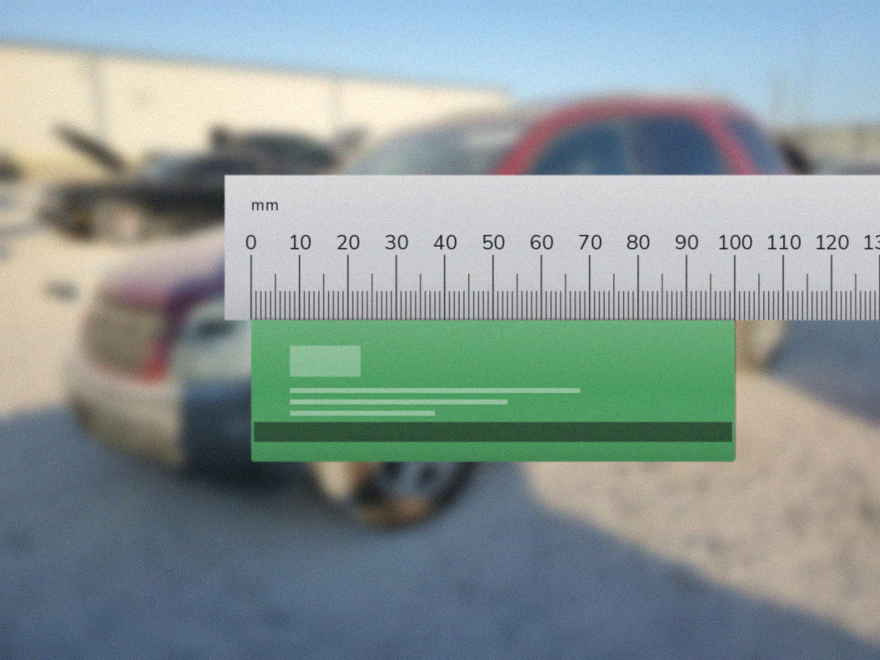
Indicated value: 100 mm
